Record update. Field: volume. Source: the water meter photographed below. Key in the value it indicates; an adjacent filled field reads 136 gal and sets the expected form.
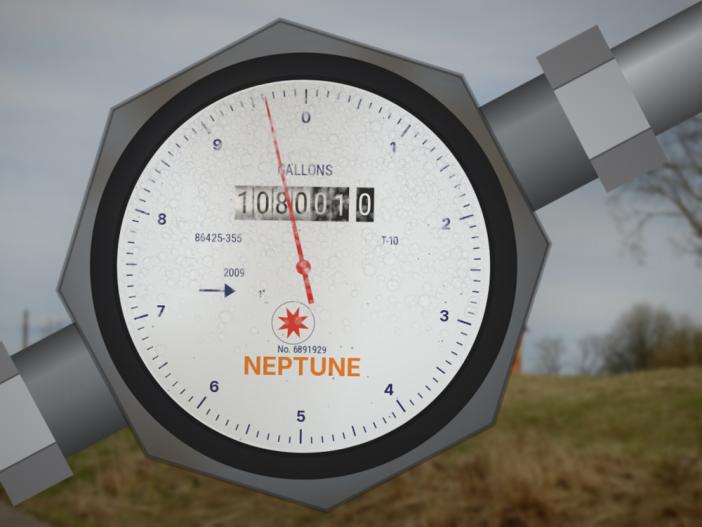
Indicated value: 1080009.6 gal
